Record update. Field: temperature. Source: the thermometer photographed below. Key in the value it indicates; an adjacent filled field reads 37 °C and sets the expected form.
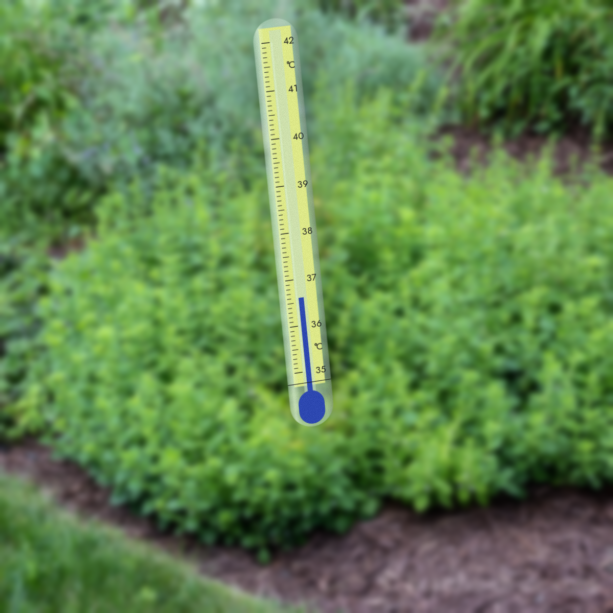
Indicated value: 36.6 °C
